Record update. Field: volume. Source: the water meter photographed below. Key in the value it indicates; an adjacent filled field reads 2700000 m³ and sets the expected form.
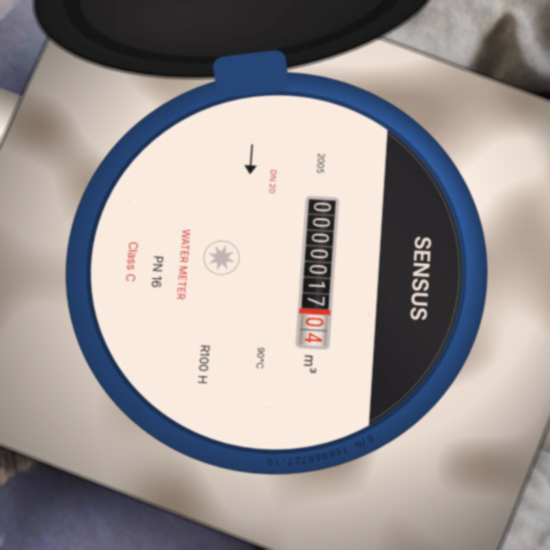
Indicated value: 17.04 m³
